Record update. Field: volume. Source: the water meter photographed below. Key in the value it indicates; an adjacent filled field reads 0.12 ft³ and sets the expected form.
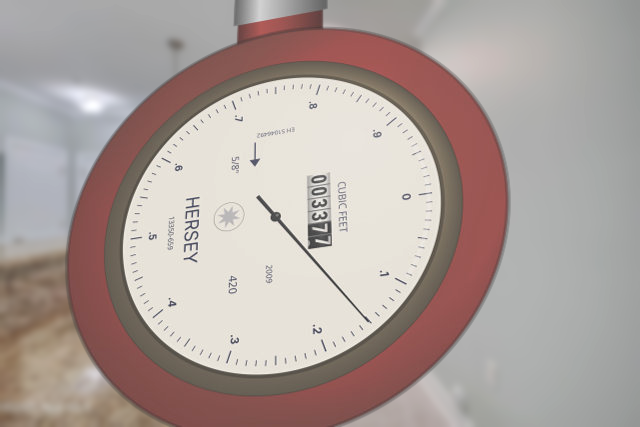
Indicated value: 3377.15 ft³
